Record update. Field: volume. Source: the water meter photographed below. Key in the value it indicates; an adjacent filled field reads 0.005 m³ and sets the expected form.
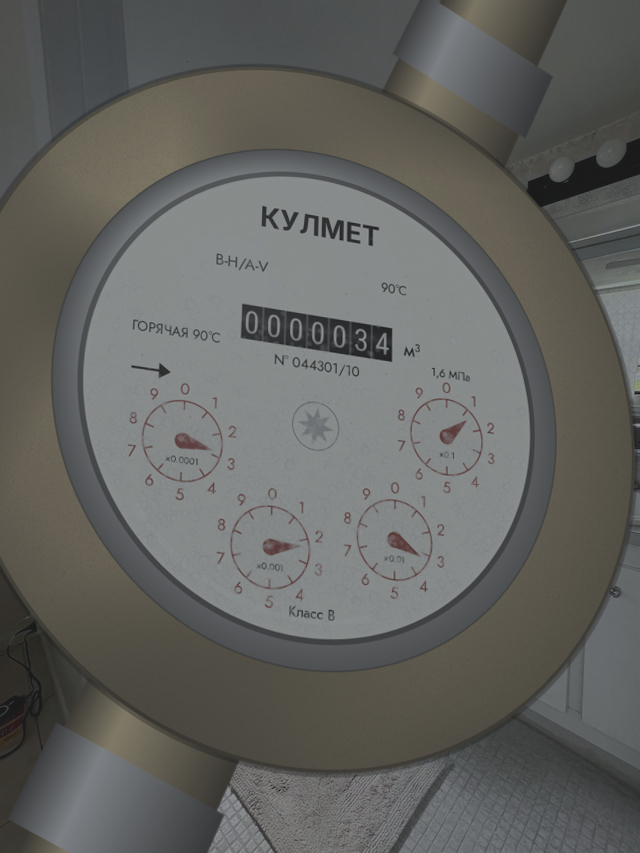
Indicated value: 34.1322 m³
